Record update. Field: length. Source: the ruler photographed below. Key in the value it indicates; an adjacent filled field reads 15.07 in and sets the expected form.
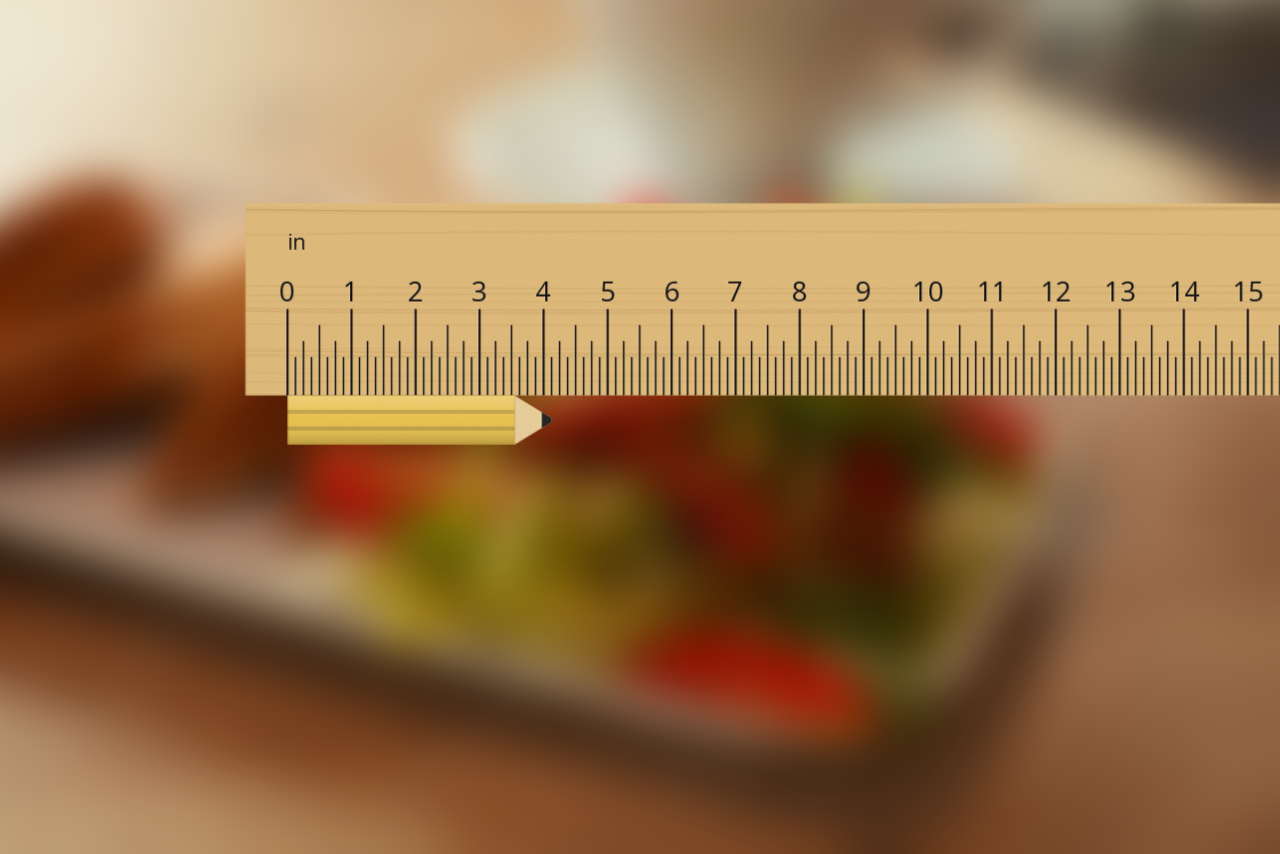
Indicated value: 4.125 in
